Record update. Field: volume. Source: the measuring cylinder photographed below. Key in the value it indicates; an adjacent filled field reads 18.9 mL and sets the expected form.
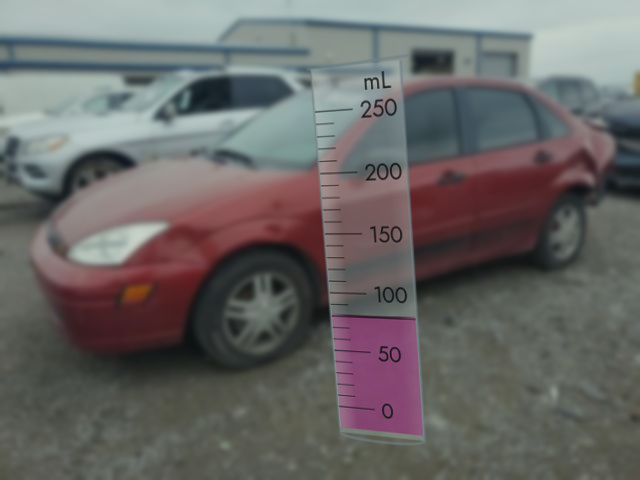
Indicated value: 80 mL
